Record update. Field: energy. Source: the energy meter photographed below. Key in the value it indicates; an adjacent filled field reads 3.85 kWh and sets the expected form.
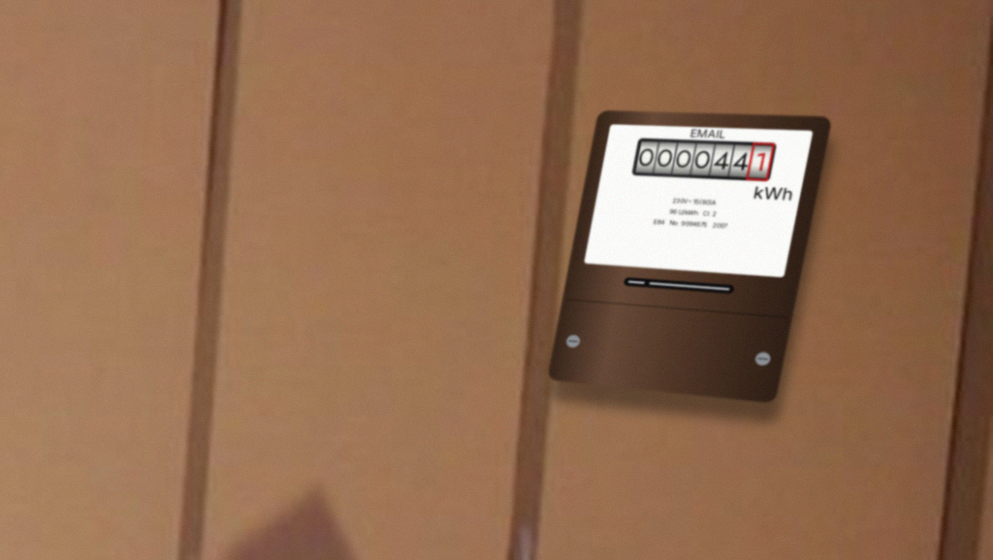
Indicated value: 44.1 kWh
